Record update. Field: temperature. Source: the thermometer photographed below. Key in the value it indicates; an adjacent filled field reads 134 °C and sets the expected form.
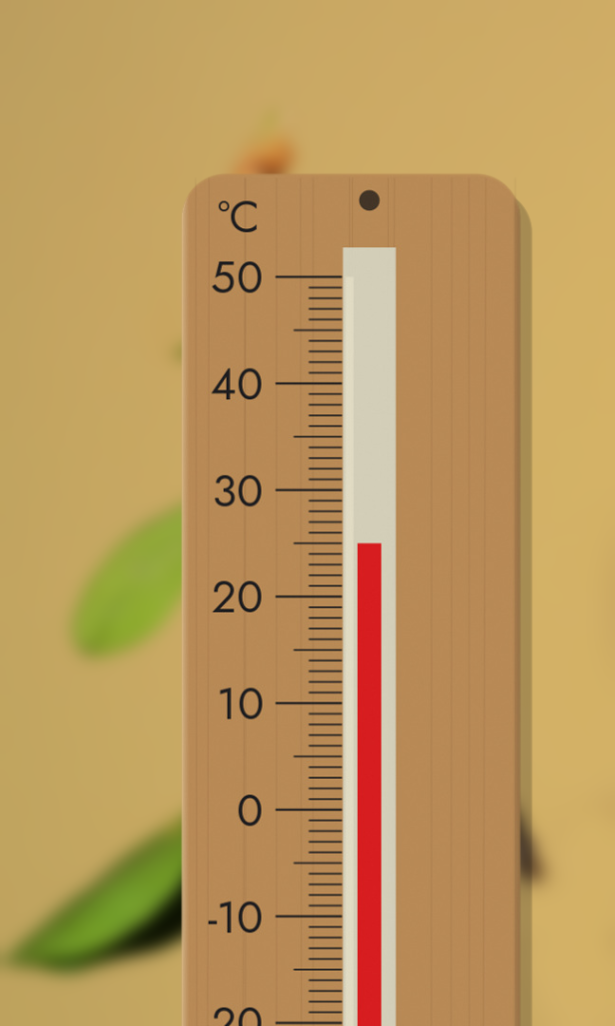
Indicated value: 25 °C
